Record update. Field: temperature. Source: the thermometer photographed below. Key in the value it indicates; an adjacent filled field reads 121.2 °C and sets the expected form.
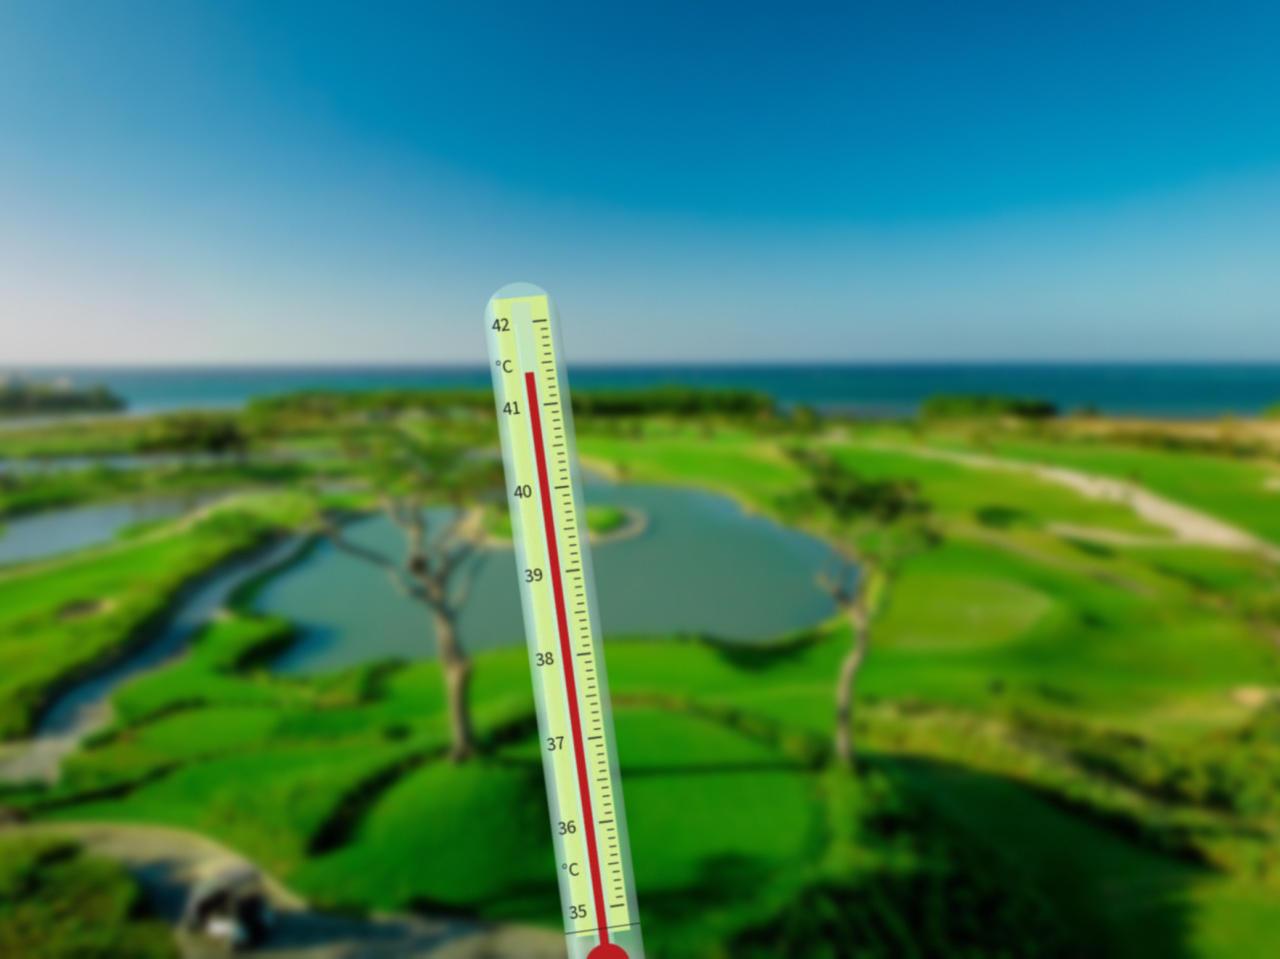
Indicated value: 41.4 °C
